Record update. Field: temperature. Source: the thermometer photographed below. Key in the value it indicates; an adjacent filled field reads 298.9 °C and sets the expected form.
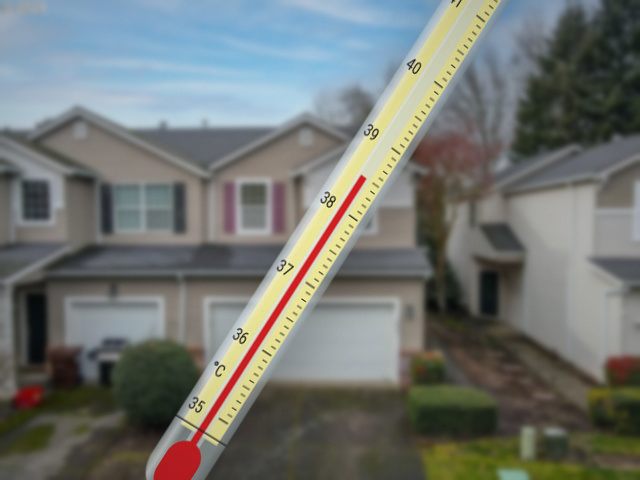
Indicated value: 38.5 °C
